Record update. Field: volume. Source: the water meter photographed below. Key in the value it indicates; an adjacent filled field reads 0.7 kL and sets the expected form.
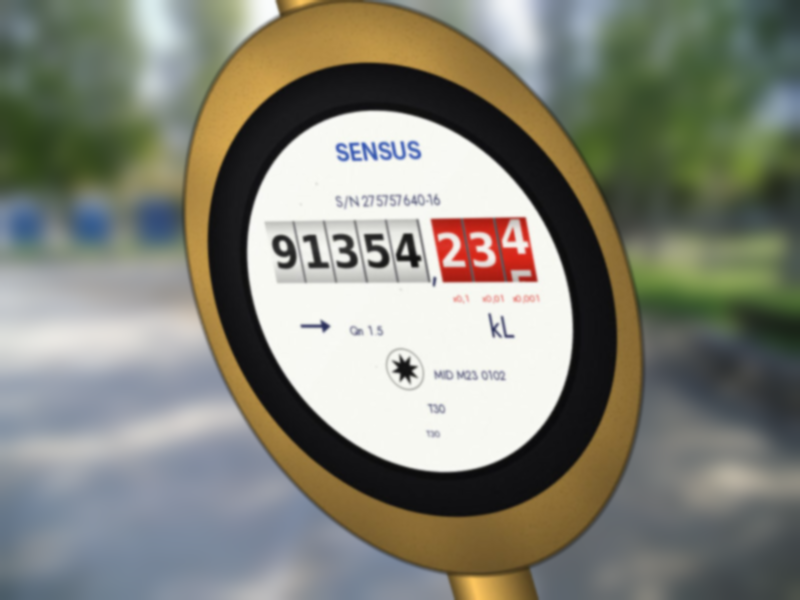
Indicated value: 91354.234 kL
